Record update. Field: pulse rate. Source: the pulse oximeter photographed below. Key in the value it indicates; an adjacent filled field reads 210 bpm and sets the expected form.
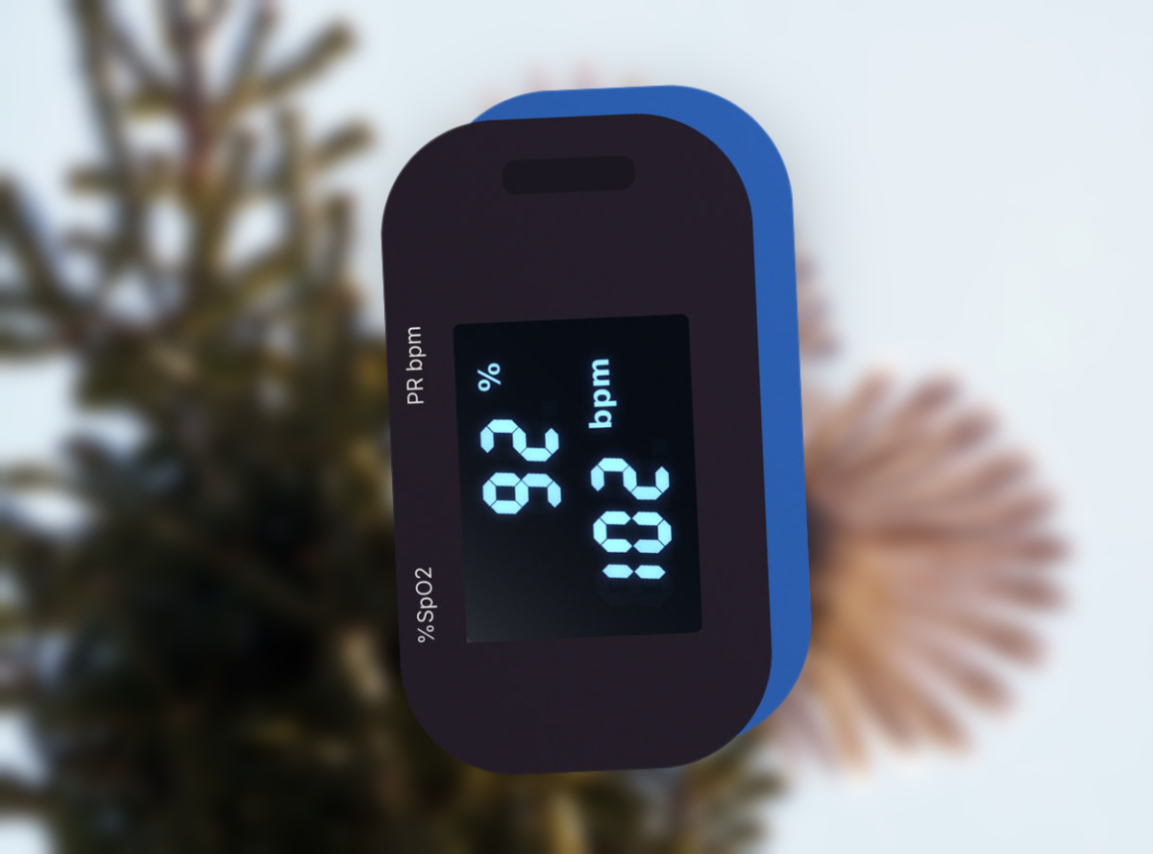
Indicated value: 102 bpm
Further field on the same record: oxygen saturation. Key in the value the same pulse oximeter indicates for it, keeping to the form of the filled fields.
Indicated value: 92 %
